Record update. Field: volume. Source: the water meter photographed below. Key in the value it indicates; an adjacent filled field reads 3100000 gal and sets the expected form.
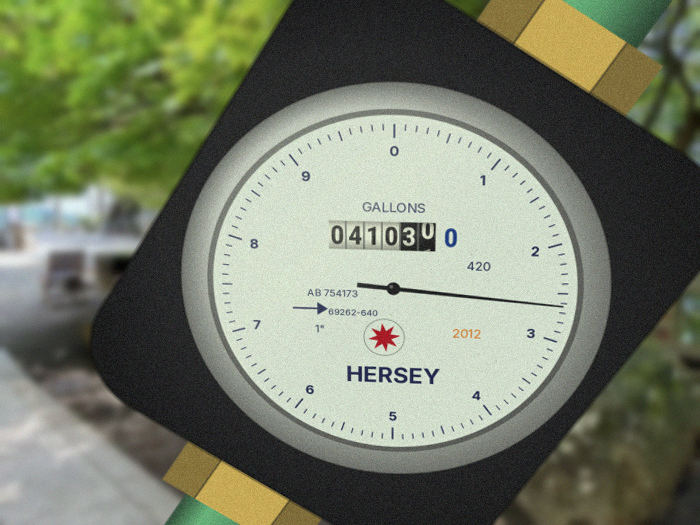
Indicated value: 410302.6 gal
